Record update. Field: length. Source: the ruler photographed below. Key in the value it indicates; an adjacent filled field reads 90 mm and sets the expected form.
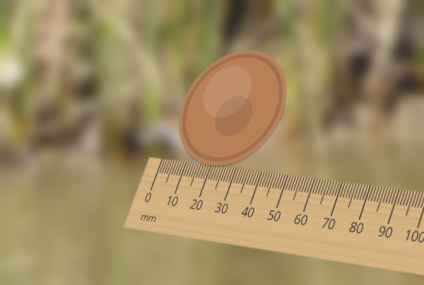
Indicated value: 40 mm
